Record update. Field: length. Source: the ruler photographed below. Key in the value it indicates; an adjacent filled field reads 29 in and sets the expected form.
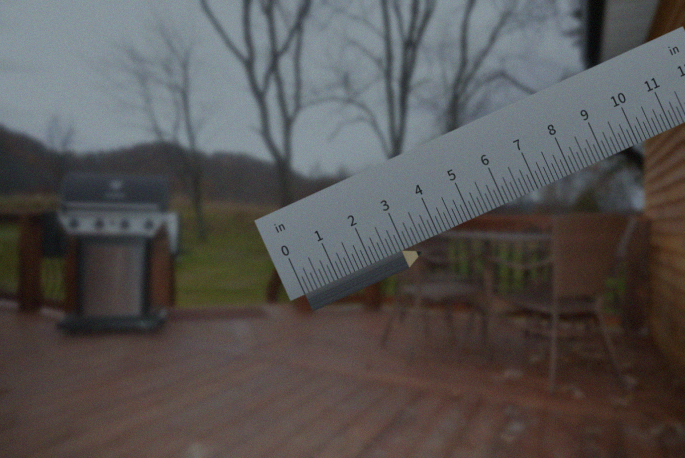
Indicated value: 3.375 in
